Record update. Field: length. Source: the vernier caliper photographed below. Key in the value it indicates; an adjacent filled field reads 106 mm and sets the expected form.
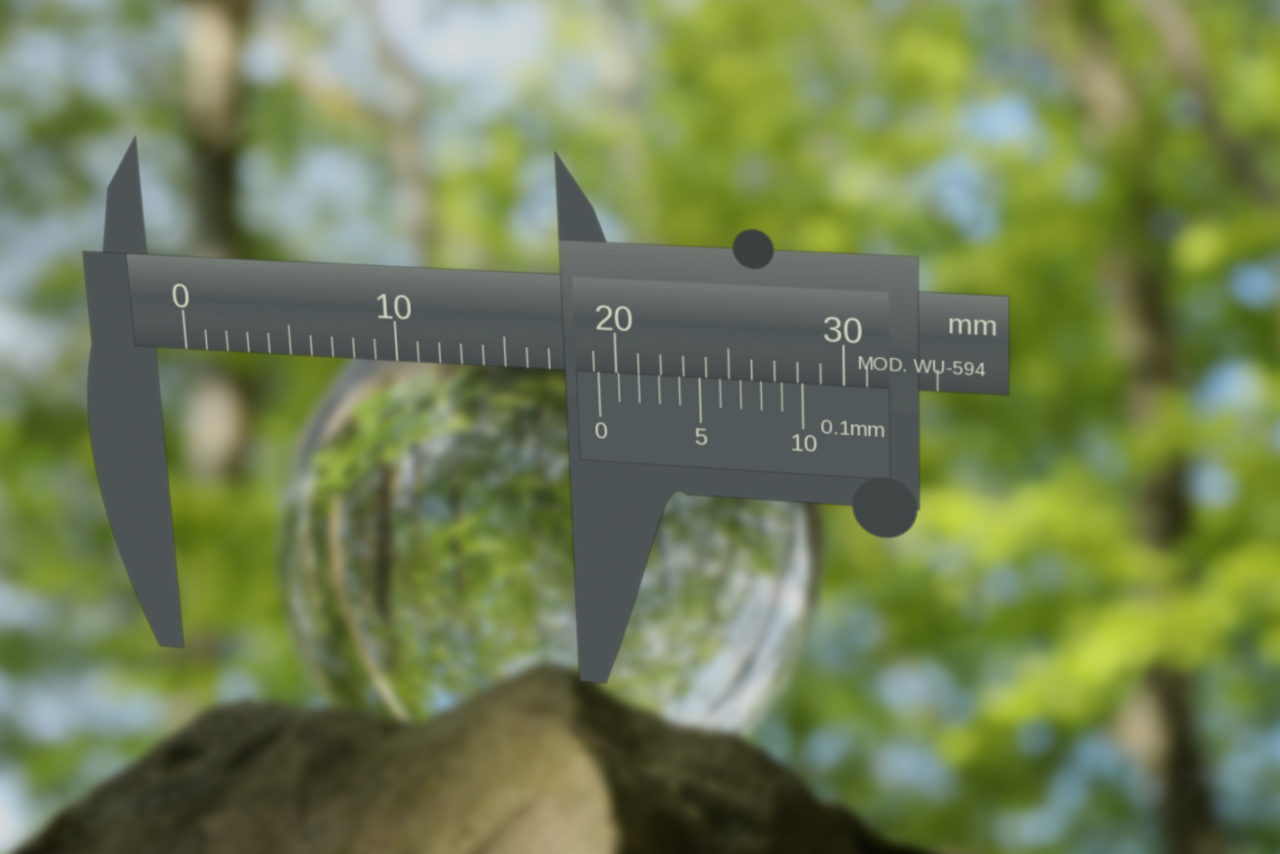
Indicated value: 19.2 mm
